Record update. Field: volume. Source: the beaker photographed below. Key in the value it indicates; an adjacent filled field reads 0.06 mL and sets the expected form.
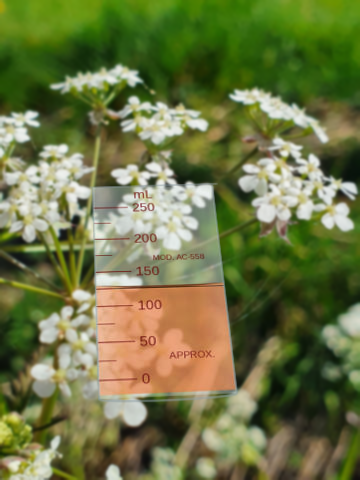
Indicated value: 125 mL
